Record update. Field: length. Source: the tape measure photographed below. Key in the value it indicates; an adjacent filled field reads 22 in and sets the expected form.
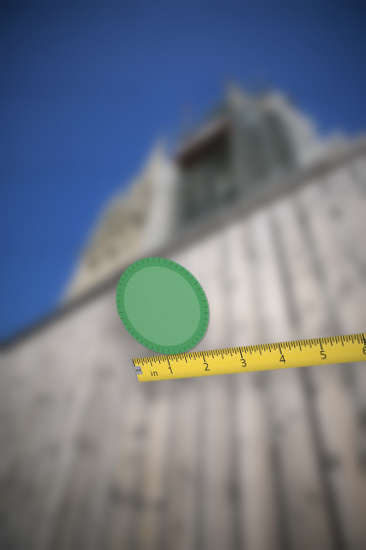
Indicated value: 2.5 in
